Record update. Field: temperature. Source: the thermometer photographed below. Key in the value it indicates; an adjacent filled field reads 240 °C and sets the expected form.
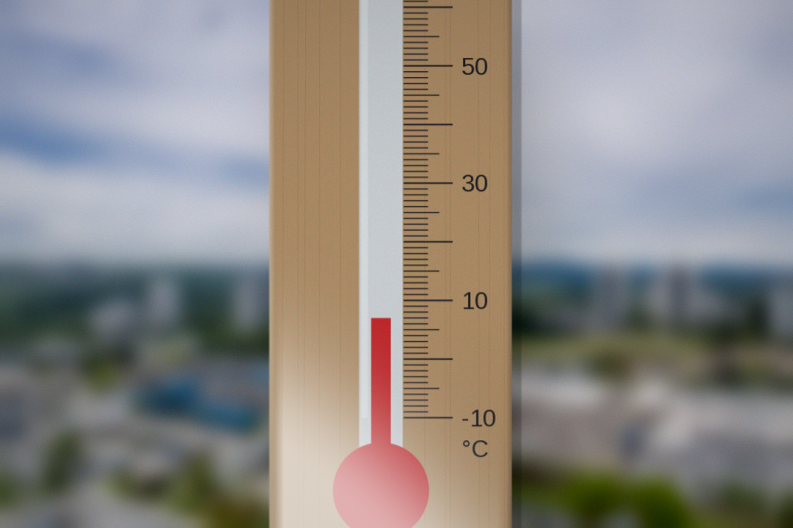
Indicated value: 7 °C
